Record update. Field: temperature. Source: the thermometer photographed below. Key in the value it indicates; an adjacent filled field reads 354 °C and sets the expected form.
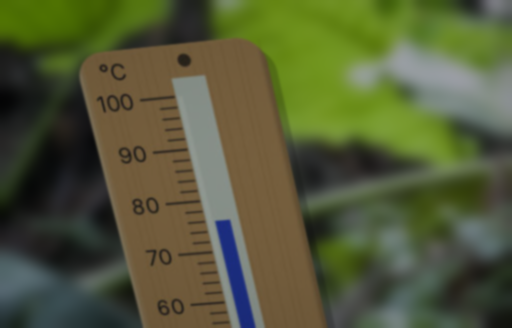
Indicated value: 76 °C
